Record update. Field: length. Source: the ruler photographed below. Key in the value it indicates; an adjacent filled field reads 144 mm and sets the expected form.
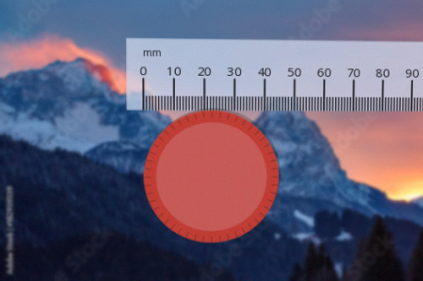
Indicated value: 45 mm
